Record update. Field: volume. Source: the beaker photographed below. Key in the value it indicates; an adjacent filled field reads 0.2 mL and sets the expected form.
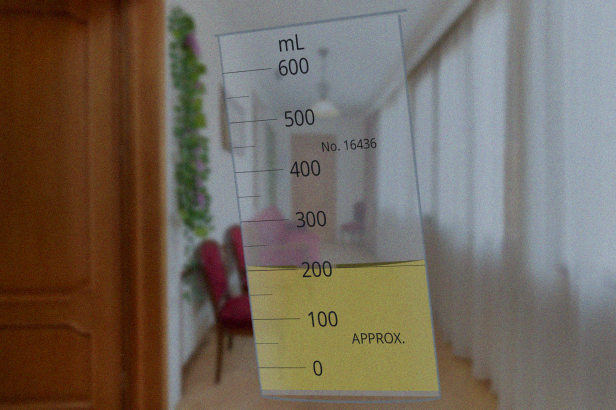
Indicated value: 200 mL
